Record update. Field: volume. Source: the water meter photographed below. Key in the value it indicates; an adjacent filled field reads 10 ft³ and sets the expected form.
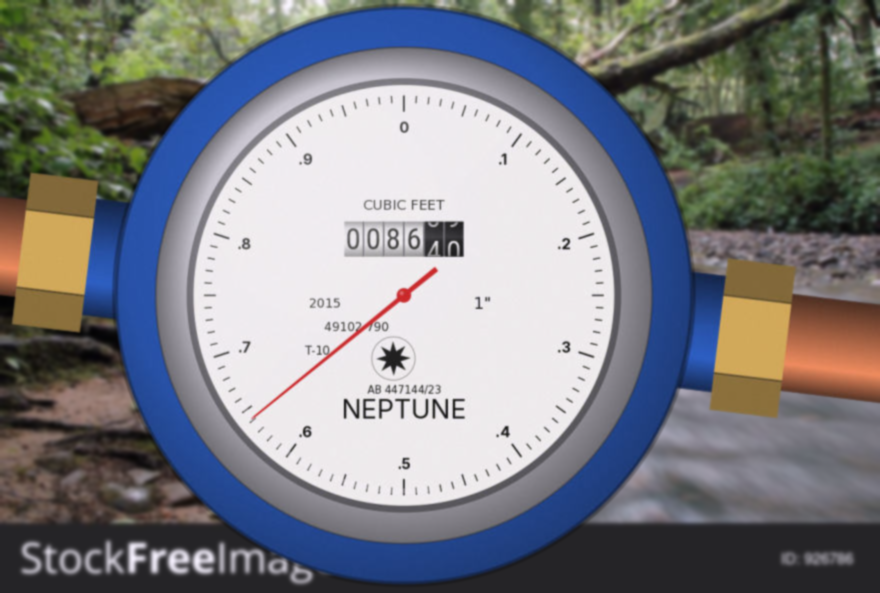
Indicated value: 8639.64 ft³
